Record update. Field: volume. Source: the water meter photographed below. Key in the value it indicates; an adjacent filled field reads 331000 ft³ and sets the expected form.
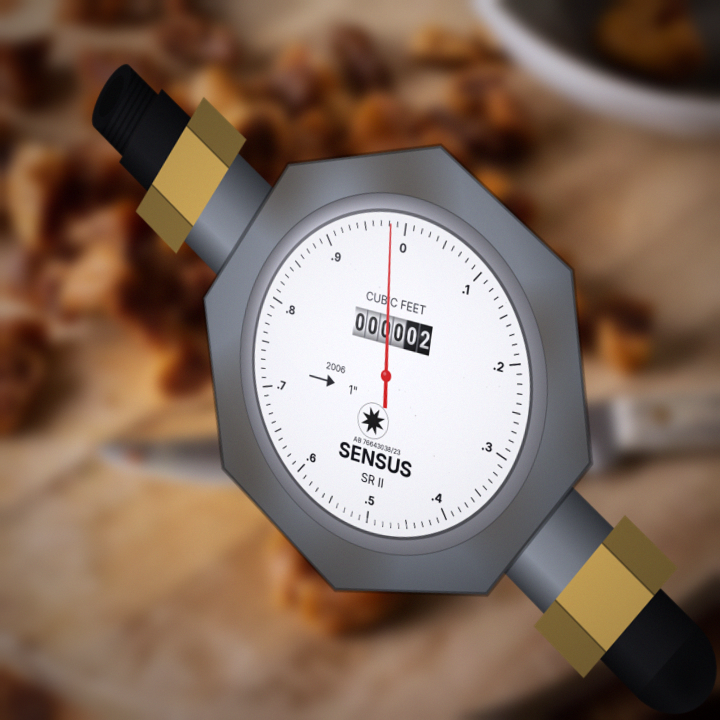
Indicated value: 1.98 ft³
